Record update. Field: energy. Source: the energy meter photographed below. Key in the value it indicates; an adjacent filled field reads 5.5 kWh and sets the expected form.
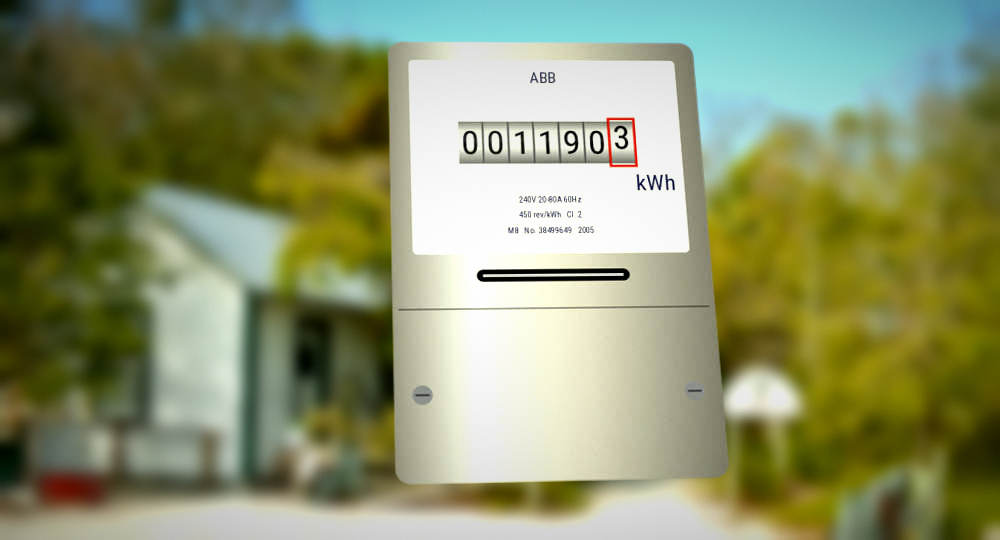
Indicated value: 1190.3 kWh
